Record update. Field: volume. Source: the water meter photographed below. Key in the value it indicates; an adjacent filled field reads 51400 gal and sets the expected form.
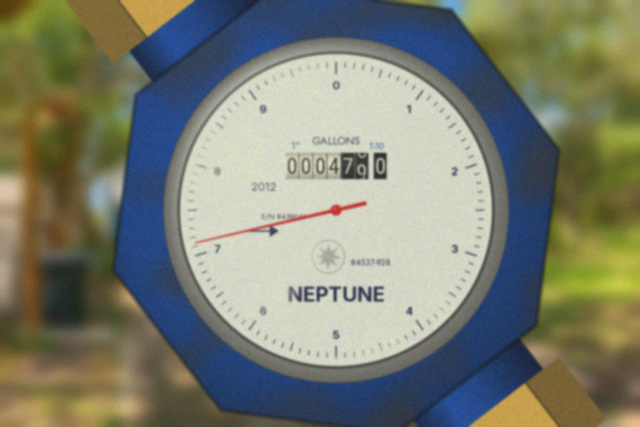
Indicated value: 4787.1 gal
